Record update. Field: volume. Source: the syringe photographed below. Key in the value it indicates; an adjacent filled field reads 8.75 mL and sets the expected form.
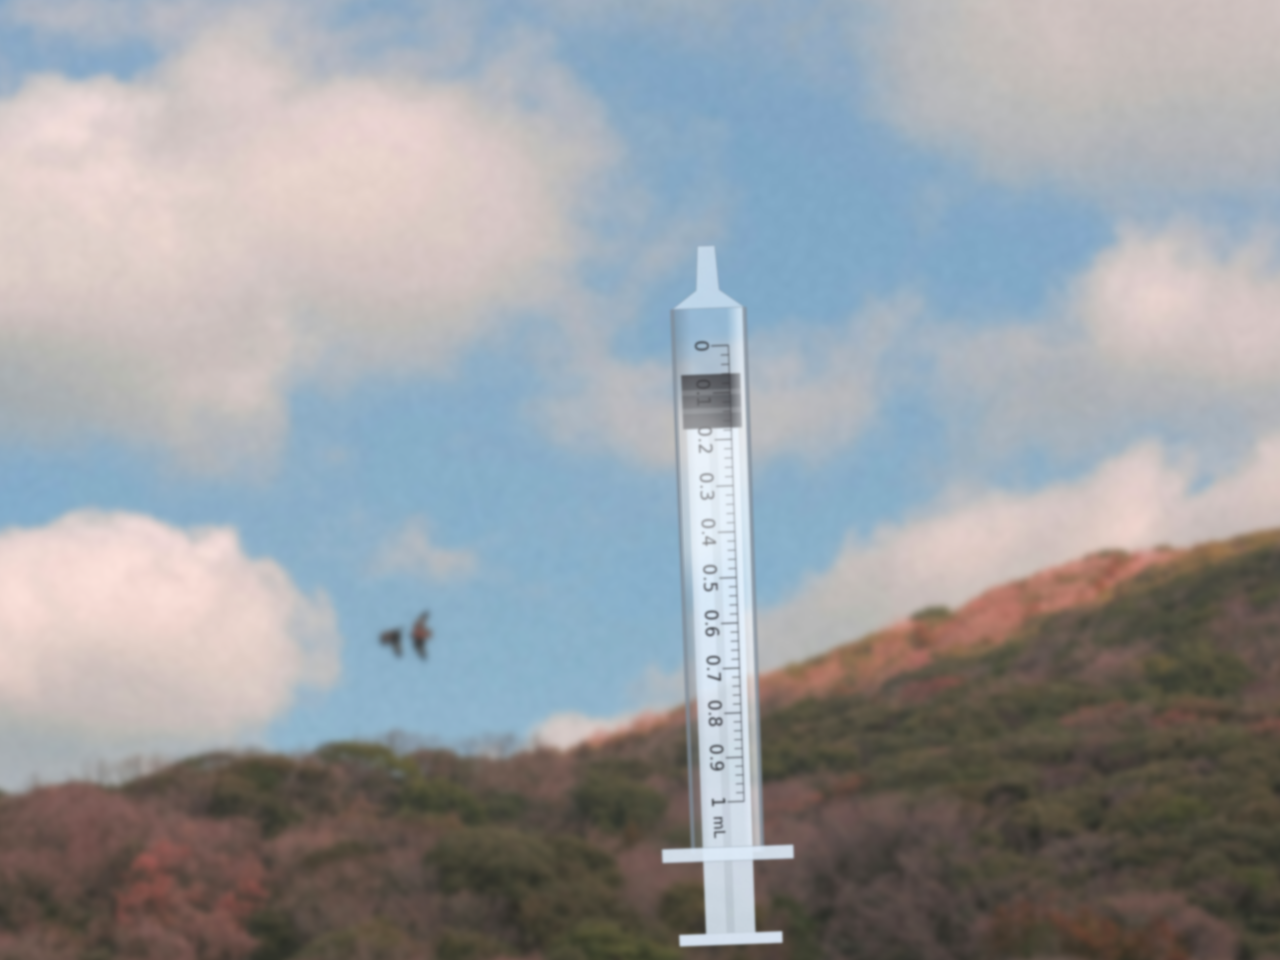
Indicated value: 0.06 mL
